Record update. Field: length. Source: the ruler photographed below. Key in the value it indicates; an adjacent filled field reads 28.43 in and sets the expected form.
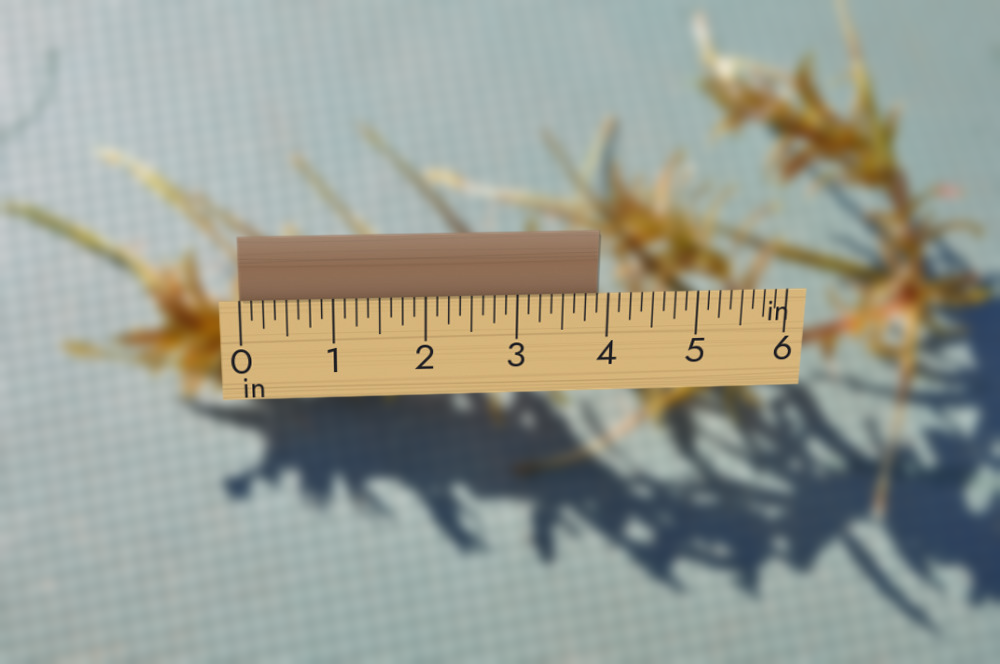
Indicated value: 3.875 in
